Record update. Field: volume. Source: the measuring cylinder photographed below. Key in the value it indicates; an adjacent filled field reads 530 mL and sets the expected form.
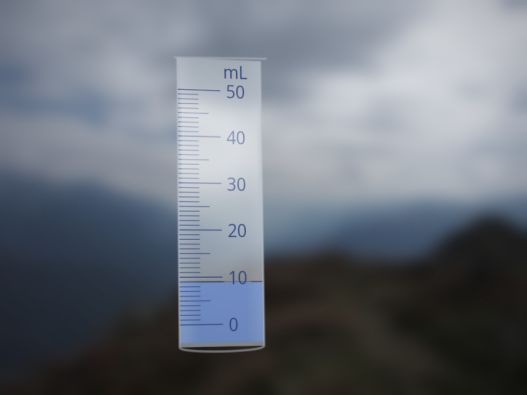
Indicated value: 9 mL
